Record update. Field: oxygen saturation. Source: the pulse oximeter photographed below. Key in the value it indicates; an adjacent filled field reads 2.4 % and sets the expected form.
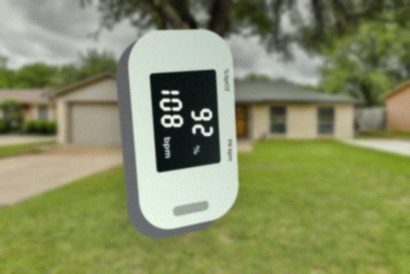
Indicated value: 92 %
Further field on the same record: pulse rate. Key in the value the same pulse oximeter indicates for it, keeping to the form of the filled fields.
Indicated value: 108 bpm
